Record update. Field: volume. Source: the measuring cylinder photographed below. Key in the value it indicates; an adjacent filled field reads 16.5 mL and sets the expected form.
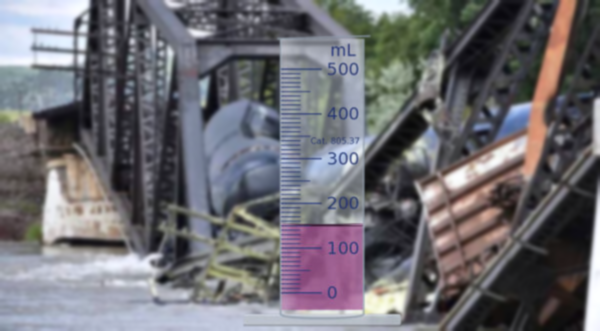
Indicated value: 150 mL
